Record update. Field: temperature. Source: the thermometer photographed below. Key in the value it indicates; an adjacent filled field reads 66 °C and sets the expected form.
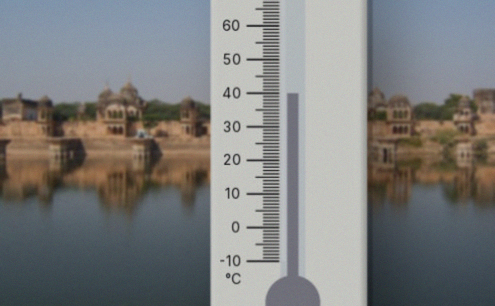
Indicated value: 40 °C
